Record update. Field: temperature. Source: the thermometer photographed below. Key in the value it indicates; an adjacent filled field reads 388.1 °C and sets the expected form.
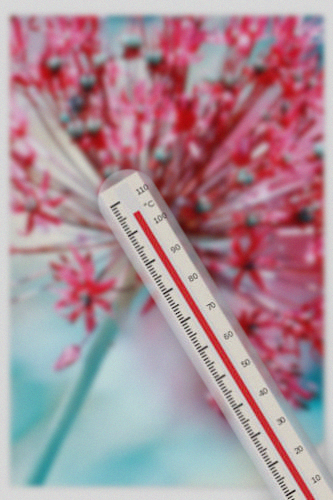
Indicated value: 105 °C
